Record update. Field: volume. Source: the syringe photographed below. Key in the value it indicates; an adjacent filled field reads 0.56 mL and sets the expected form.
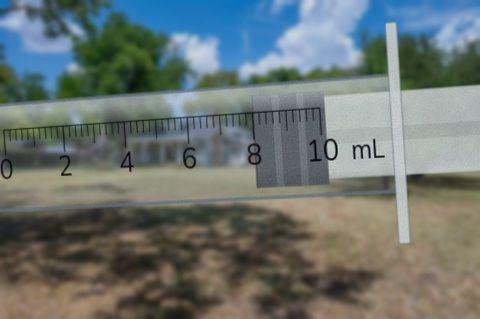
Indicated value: 8 mL
